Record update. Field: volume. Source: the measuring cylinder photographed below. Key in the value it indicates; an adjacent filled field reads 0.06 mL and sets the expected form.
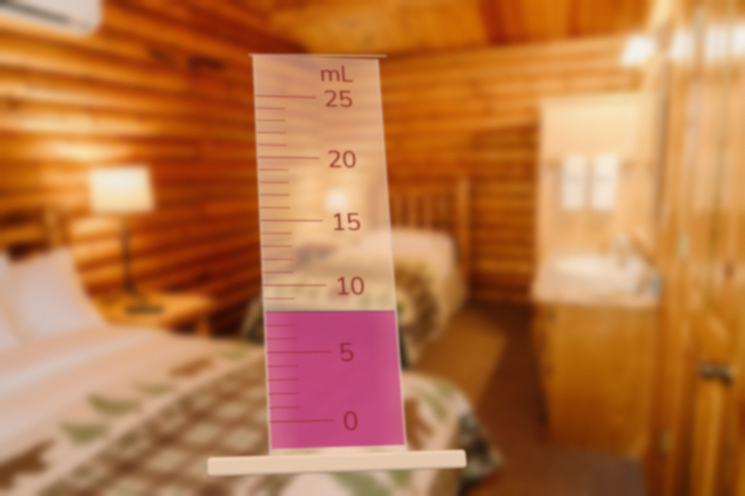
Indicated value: 8 mL
